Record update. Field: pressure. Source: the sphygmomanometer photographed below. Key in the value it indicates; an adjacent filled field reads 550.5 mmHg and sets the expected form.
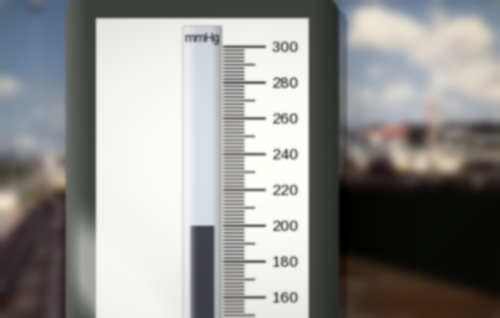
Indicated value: 200 mmHg
